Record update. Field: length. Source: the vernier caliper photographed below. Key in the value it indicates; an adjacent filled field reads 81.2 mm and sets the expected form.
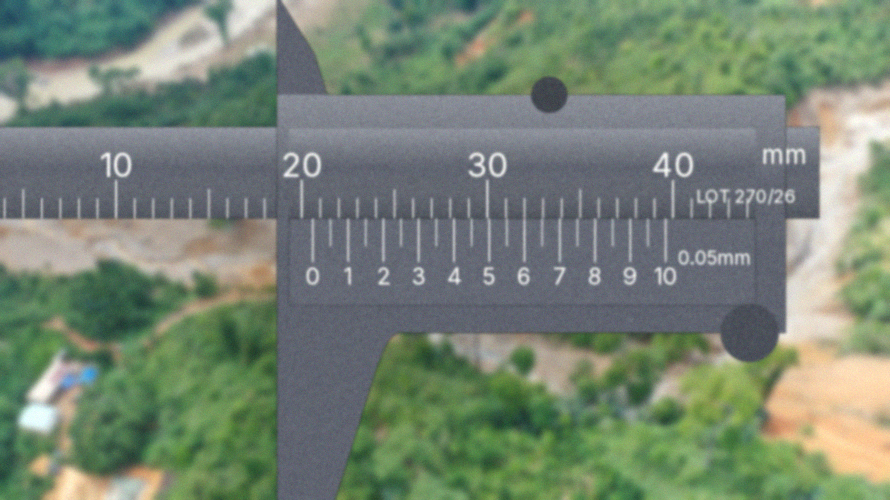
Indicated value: 20.6 mm
